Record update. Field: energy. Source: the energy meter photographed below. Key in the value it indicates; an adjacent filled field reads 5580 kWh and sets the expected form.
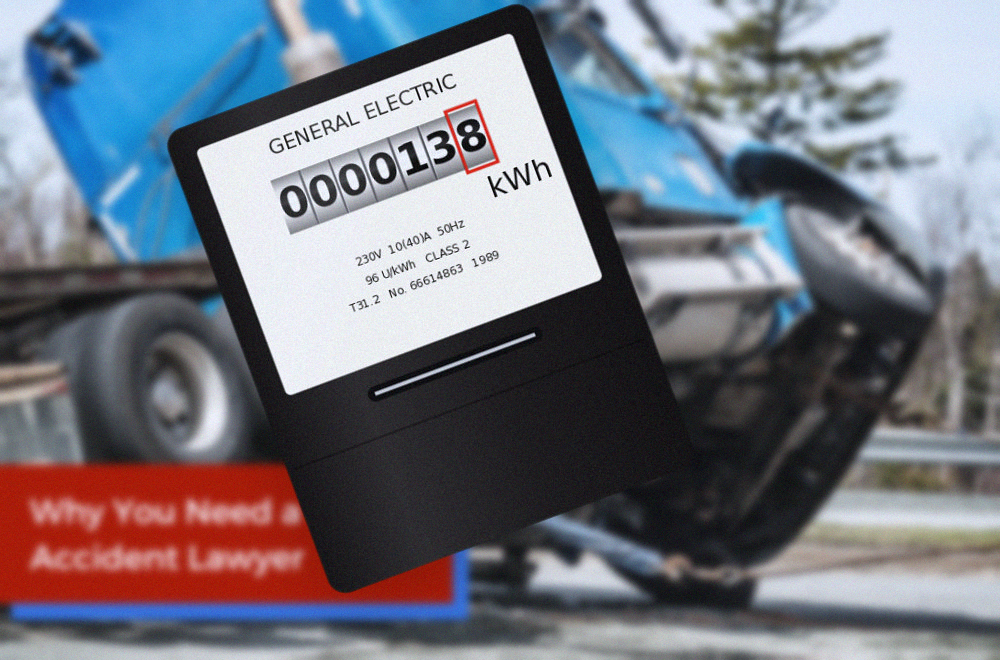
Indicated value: 13.8 kWh
